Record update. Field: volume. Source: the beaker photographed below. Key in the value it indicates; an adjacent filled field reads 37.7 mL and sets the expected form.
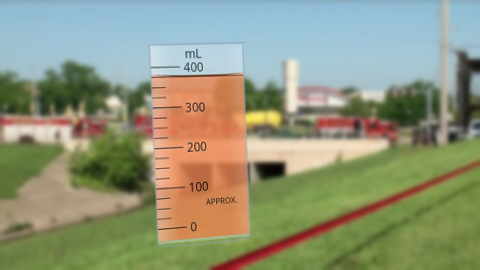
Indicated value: 375 mL
